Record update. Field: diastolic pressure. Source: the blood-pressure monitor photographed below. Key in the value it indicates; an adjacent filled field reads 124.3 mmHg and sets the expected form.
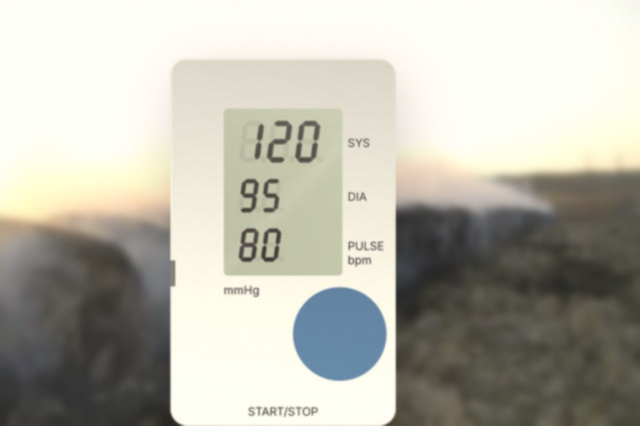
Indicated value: 95 mmHg
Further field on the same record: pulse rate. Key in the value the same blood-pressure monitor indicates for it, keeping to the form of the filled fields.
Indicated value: 80 bpm
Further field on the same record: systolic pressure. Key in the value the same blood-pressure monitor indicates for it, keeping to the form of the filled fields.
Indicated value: 120 mmHg
